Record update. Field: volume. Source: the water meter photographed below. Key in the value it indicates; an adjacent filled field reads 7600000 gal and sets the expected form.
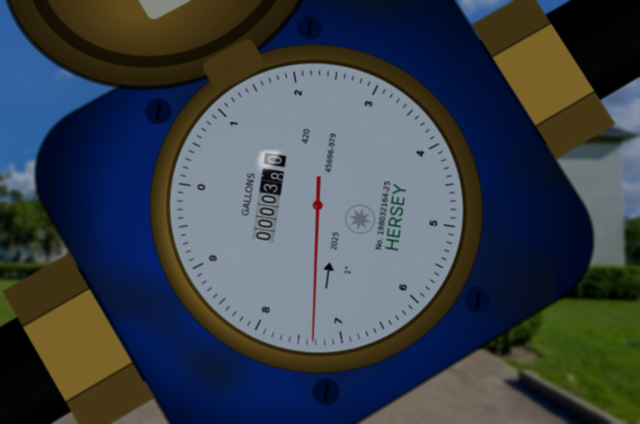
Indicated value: 377.3 gal
